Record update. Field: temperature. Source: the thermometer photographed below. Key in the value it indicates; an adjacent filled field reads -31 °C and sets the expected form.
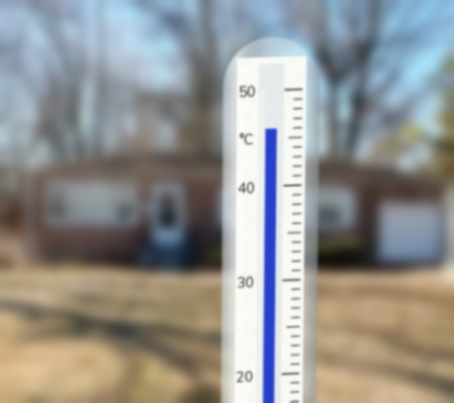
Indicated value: 46 °C
